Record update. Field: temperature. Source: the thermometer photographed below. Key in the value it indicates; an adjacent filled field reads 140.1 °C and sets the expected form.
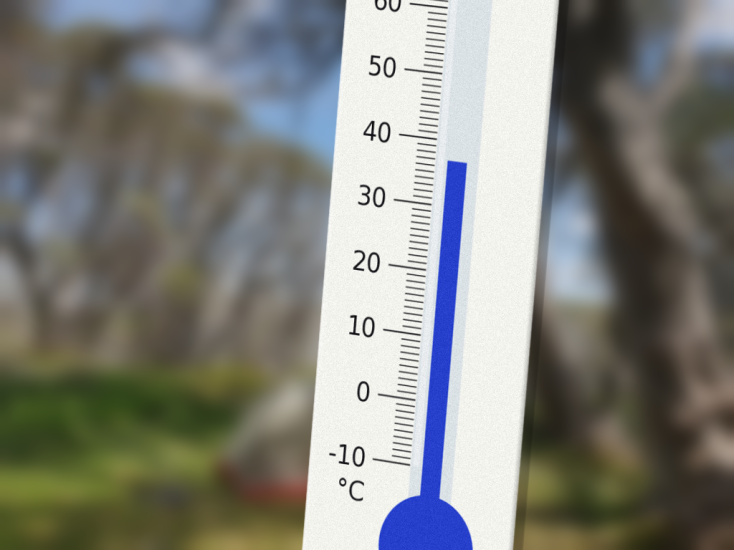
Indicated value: 37 °C
